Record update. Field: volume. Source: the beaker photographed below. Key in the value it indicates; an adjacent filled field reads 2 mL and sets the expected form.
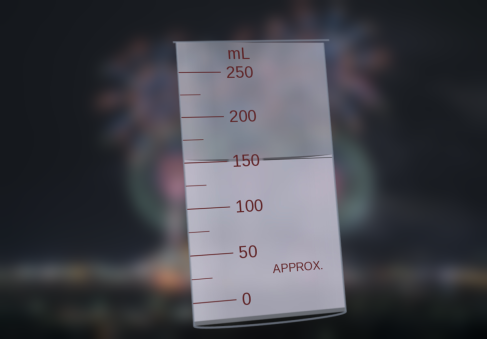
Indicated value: 150 mL
